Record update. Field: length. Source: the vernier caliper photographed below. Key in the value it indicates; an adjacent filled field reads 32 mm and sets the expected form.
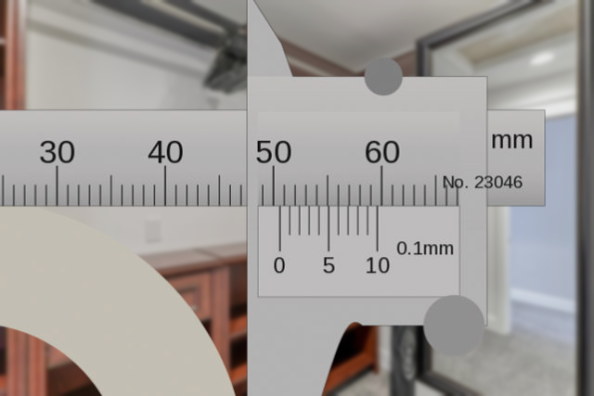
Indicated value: 50.6 mm
